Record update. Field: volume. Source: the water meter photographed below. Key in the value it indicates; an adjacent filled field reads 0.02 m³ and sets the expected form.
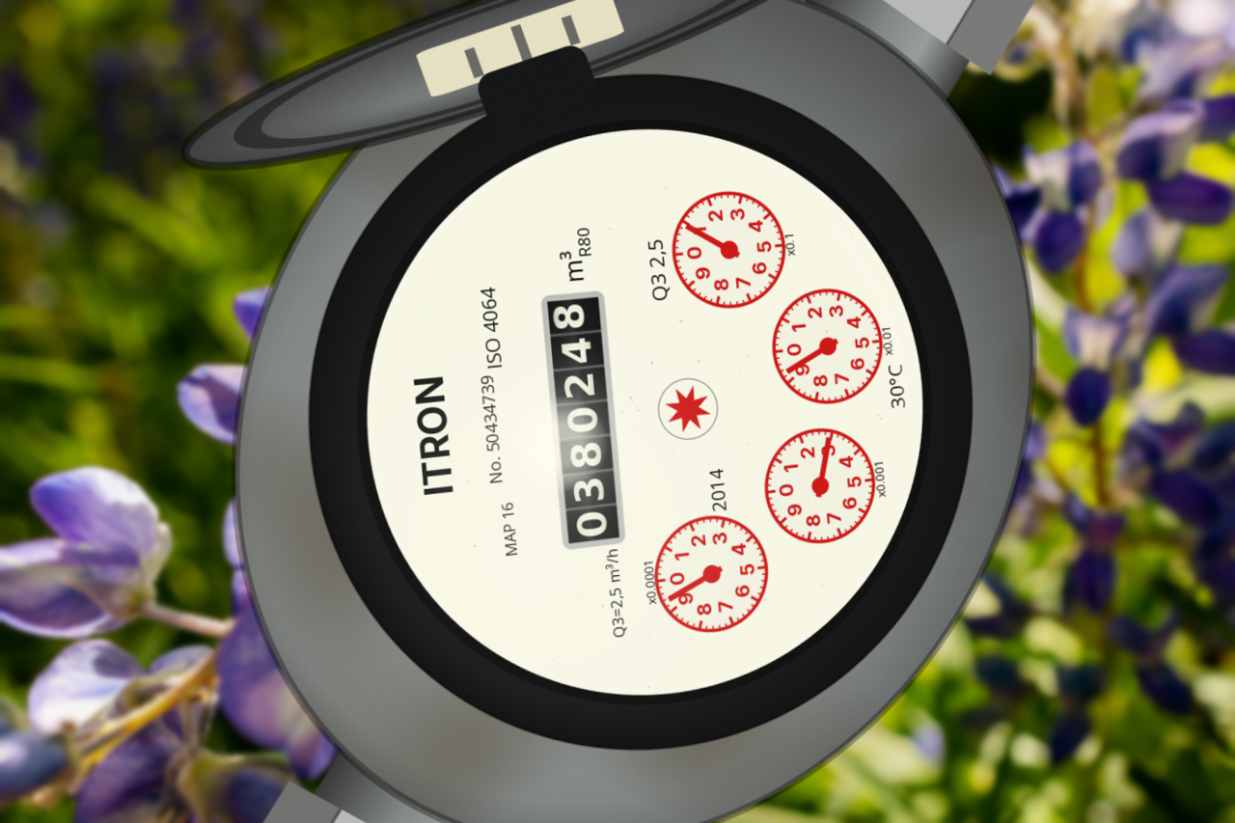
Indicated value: 380248.0929 m³
